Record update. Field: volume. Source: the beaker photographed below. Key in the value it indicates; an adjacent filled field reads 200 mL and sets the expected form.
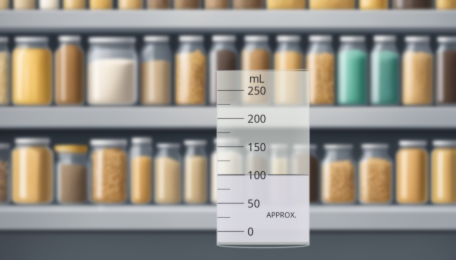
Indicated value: 100 mL
